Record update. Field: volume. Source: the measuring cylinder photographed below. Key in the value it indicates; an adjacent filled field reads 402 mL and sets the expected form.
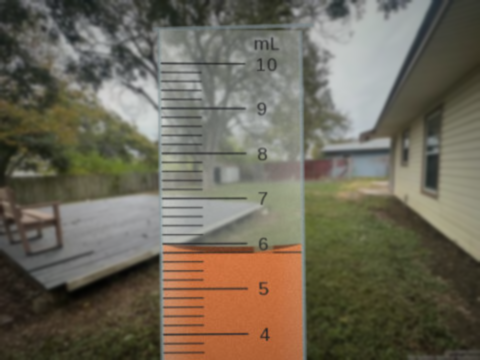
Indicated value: 5.8 mL
